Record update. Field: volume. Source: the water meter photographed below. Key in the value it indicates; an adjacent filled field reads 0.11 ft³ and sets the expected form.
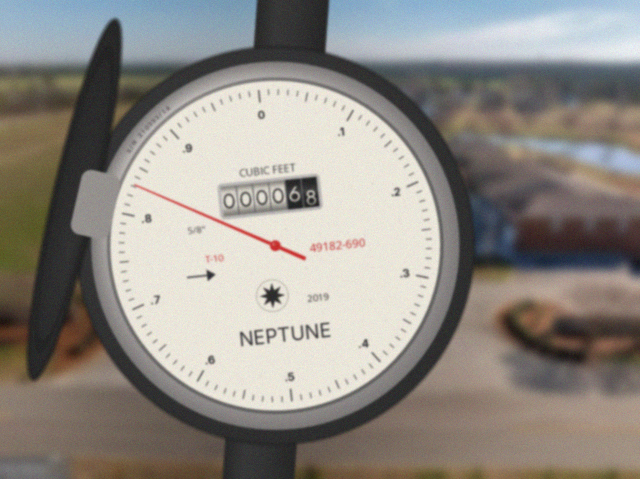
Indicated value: 67.83 ft³
